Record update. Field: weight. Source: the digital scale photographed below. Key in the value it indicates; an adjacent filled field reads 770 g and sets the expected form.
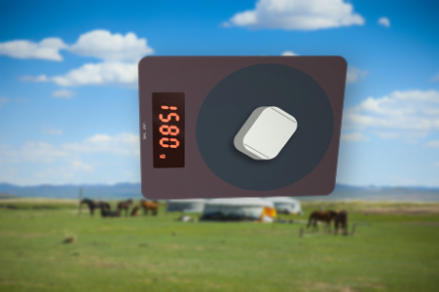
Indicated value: 1580 g
